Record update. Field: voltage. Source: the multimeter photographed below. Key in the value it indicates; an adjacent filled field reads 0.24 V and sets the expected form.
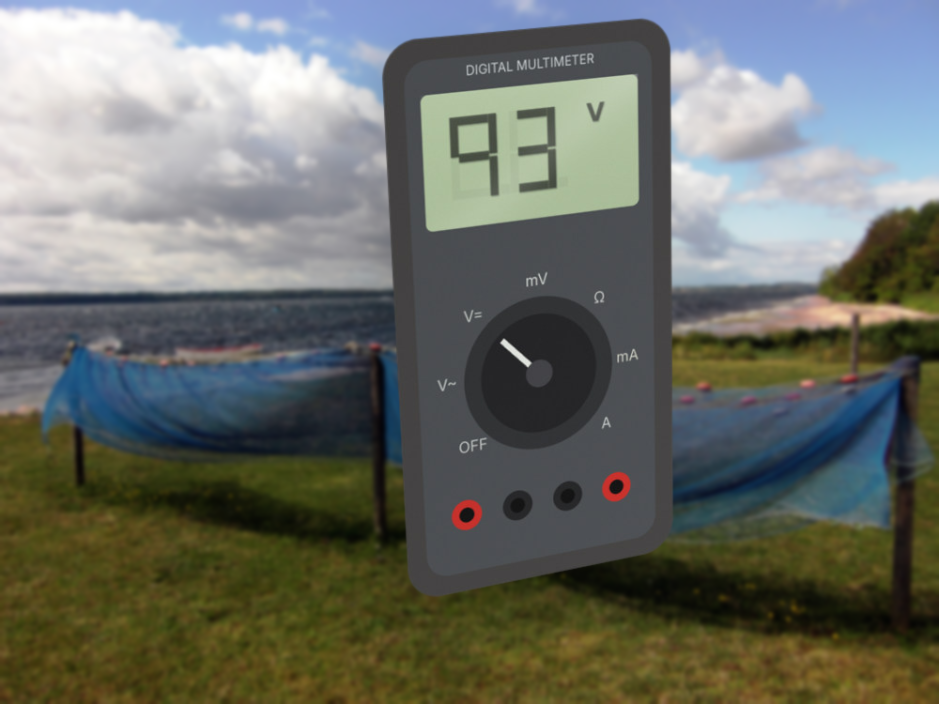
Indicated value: 93 V
